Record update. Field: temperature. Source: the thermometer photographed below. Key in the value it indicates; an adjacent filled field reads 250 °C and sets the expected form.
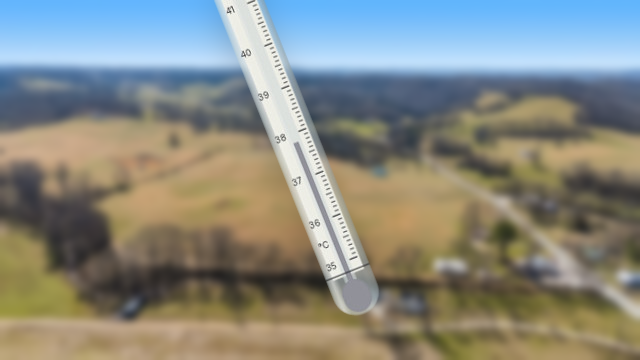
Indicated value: 37.8 °C
